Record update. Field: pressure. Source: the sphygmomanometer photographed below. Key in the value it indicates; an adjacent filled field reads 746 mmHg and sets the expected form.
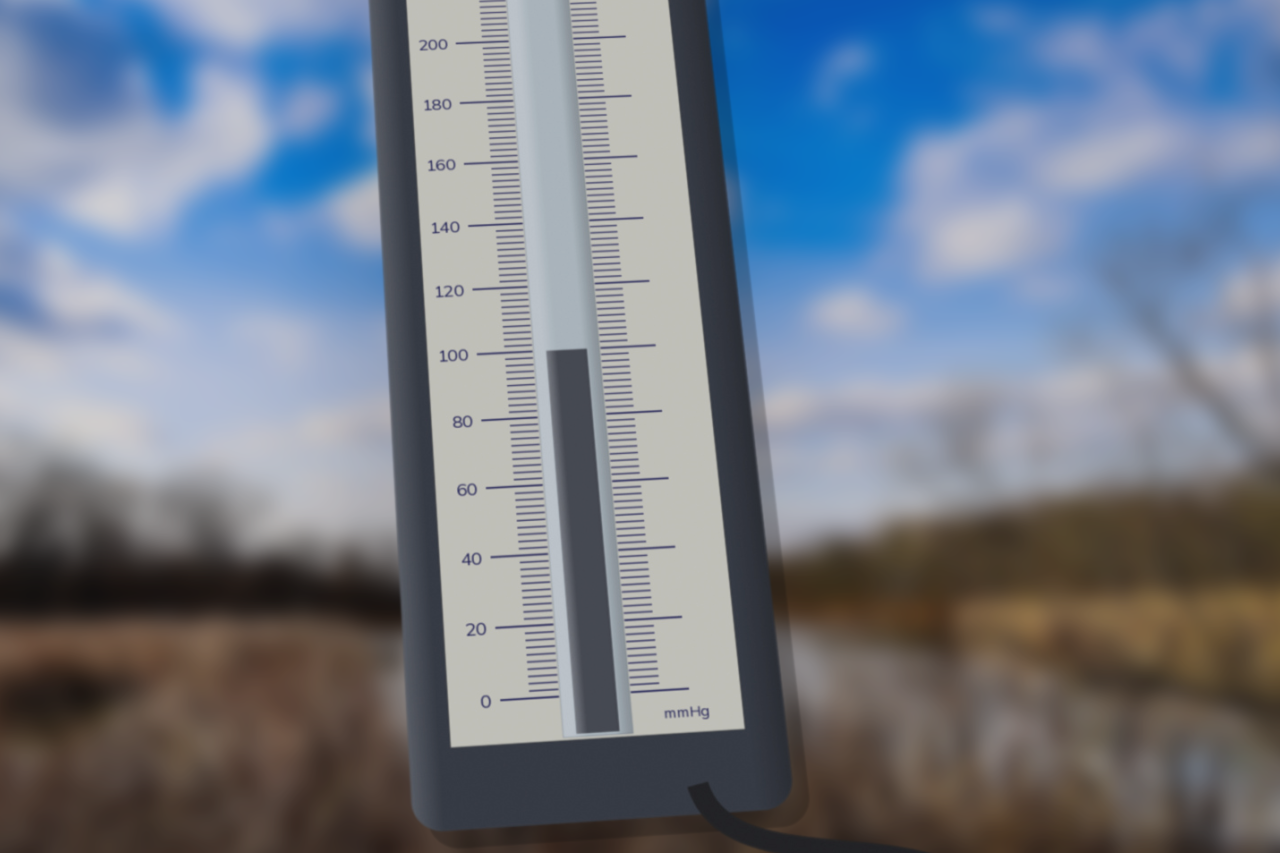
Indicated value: 100 mmHg
